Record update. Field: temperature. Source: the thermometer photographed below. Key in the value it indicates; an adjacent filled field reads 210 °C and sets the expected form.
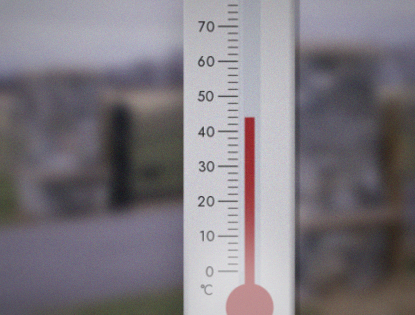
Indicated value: 44 °C
